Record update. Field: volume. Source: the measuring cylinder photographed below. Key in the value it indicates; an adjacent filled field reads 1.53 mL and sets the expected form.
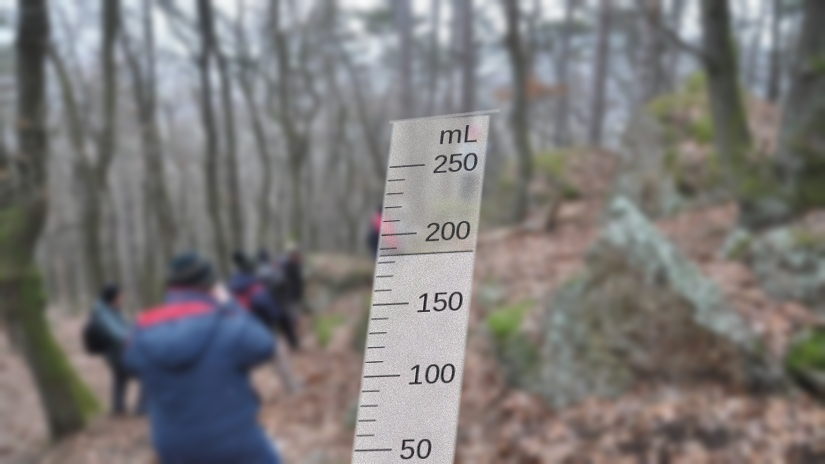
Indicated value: 185 mL
